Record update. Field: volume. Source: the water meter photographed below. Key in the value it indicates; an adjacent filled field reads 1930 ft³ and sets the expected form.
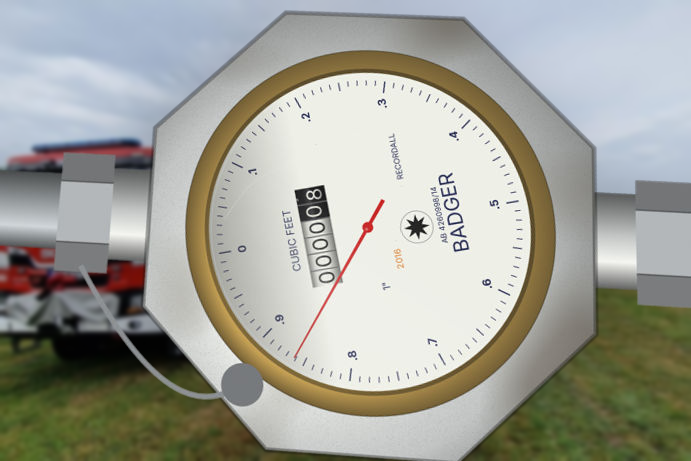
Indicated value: 7.86 ft³
